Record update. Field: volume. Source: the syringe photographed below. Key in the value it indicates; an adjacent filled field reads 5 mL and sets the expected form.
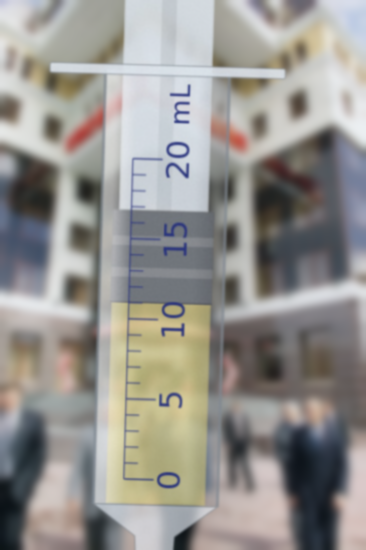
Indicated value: 11 mL
